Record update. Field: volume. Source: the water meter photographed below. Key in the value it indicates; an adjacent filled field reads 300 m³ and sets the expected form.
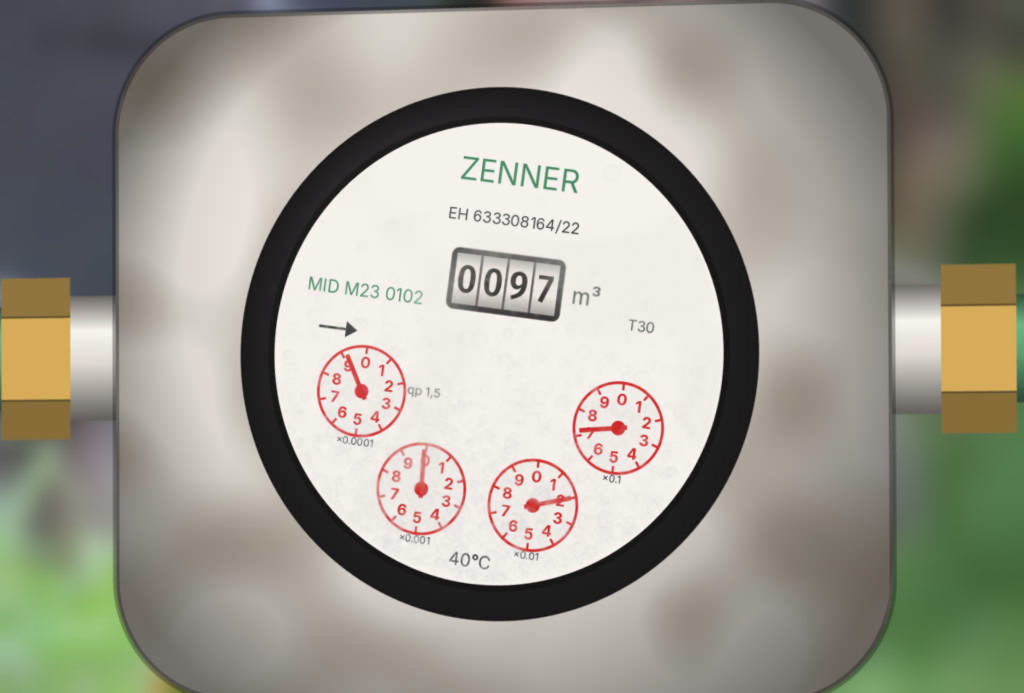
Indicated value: 97.7199 m³
